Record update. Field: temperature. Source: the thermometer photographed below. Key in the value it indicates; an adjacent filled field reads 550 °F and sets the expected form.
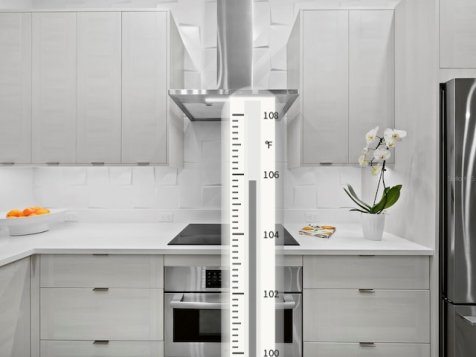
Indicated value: 105.8 °F
